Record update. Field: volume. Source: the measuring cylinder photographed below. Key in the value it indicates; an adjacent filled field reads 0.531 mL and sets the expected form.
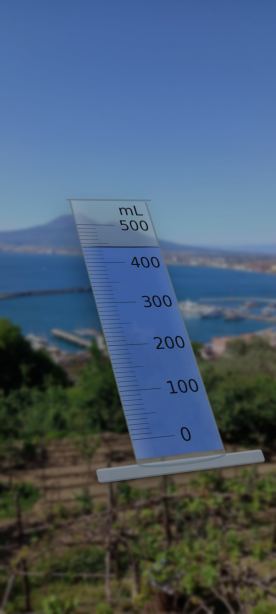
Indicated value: 440 mL
